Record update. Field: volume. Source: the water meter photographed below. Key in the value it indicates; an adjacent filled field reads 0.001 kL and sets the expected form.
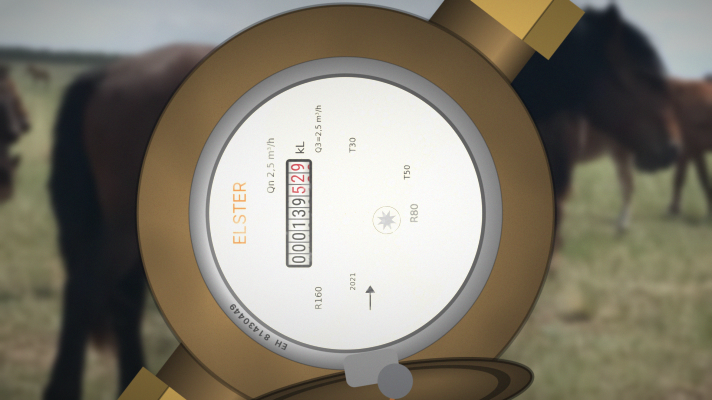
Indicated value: 139.529 kL
